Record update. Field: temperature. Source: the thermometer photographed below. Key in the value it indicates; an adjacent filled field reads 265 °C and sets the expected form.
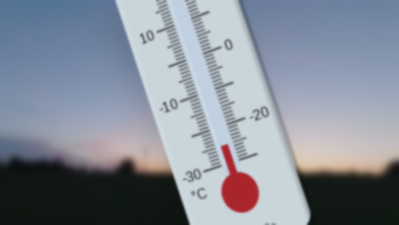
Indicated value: -25 °C
